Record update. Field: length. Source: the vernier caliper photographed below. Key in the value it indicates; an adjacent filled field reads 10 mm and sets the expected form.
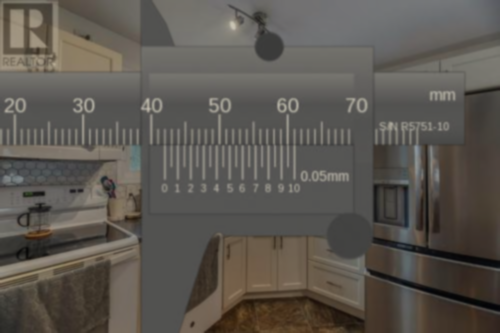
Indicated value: 42.0 mm
